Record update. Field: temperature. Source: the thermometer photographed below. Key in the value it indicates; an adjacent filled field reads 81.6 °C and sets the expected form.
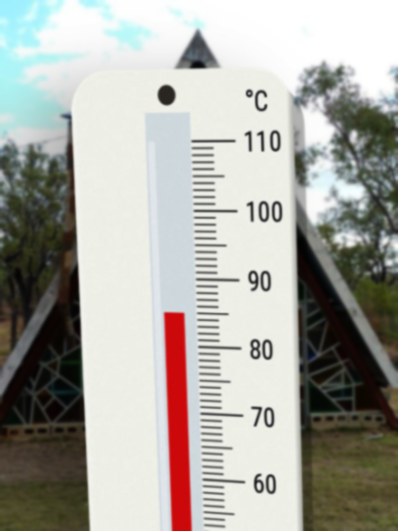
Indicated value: 85 °C
